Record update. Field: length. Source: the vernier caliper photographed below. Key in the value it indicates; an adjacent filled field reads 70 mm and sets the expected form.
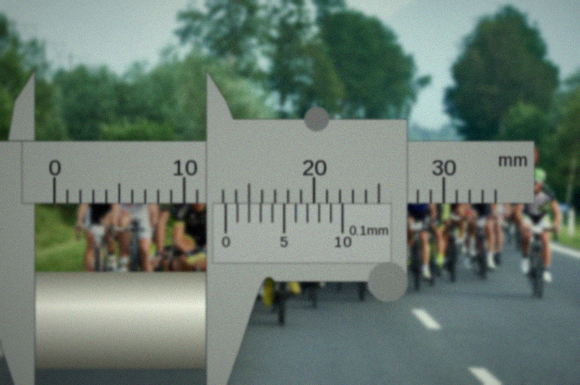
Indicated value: 13.2 mm
